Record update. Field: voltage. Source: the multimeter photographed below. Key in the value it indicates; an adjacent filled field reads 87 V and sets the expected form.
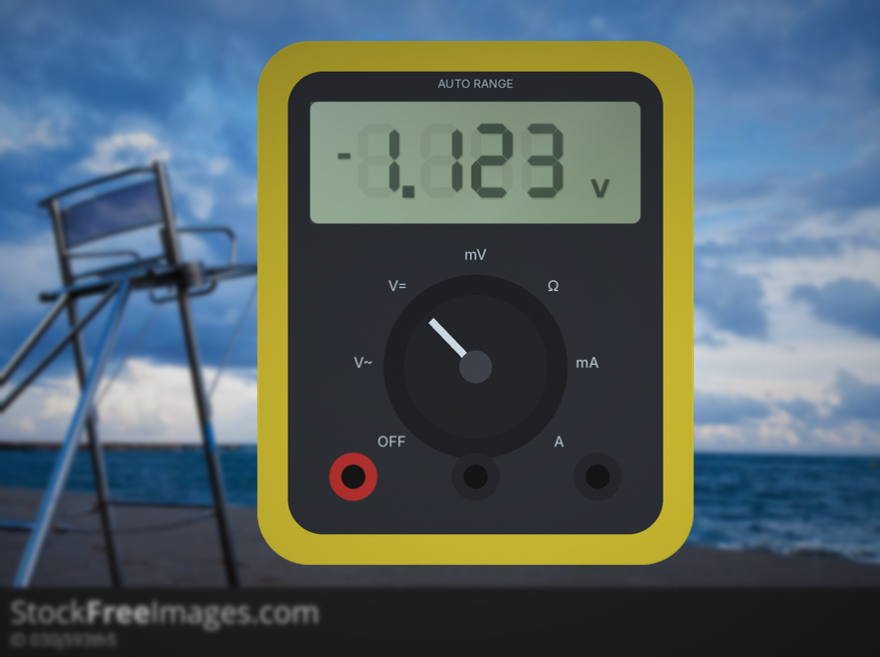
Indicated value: -1.123 V
